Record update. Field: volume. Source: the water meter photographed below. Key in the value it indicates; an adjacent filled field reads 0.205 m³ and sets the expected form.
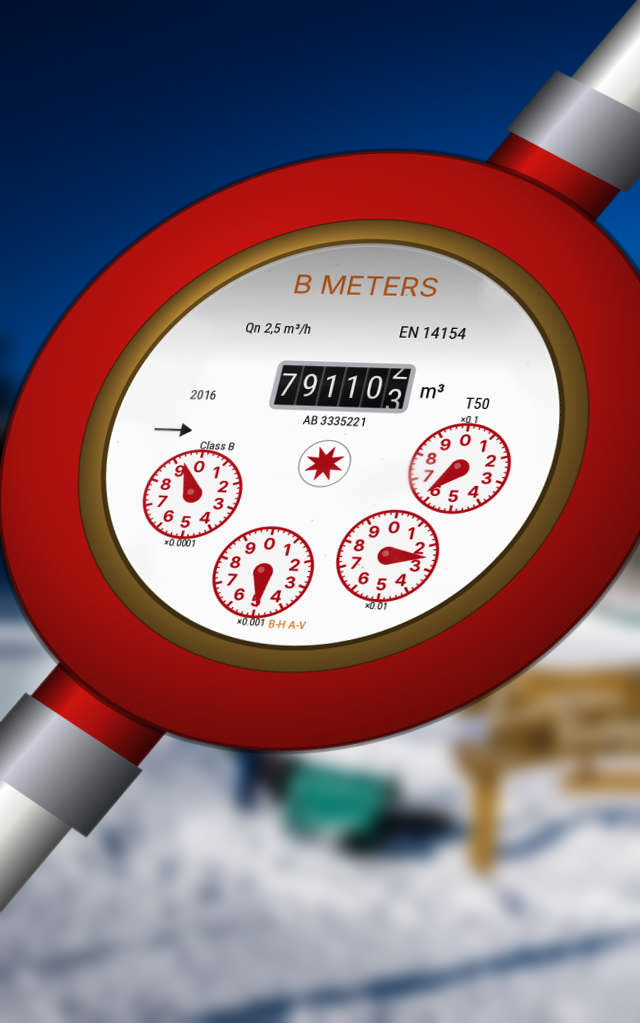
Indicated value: 791102.6249 m³
